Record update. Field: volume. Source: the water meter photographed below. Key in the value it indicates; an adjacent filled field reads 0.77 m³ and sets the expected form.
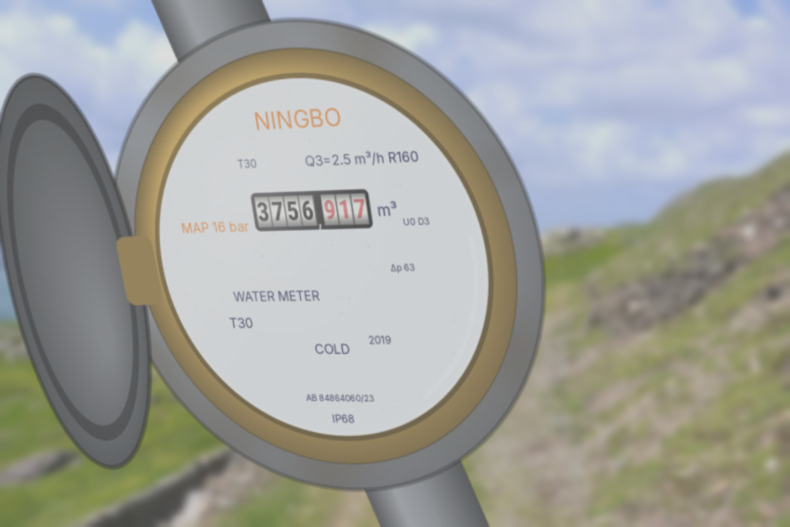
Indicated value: 3756.917 m³
